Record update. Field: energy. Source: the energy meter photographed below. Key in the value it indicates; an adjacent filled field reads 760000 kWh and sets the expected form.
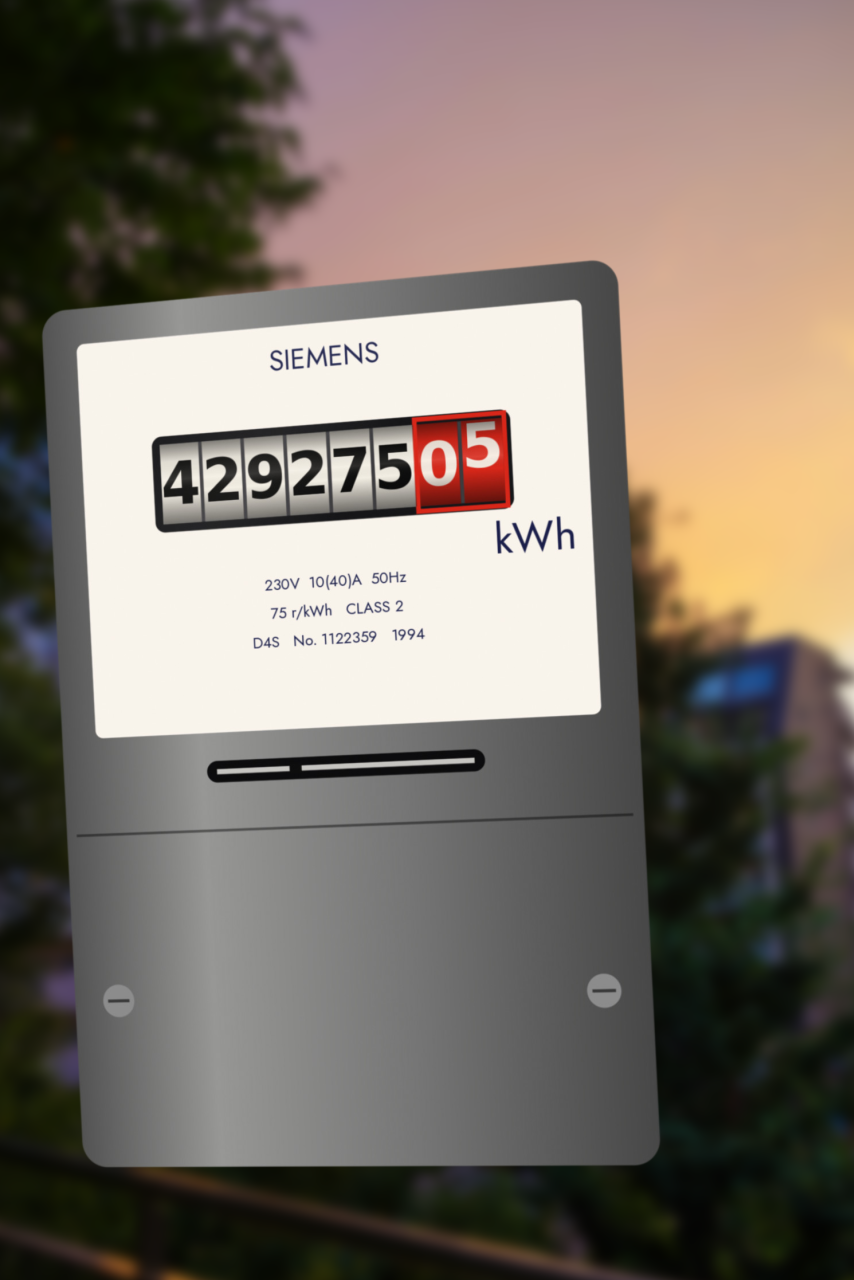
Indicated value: 429275.05 kWh
